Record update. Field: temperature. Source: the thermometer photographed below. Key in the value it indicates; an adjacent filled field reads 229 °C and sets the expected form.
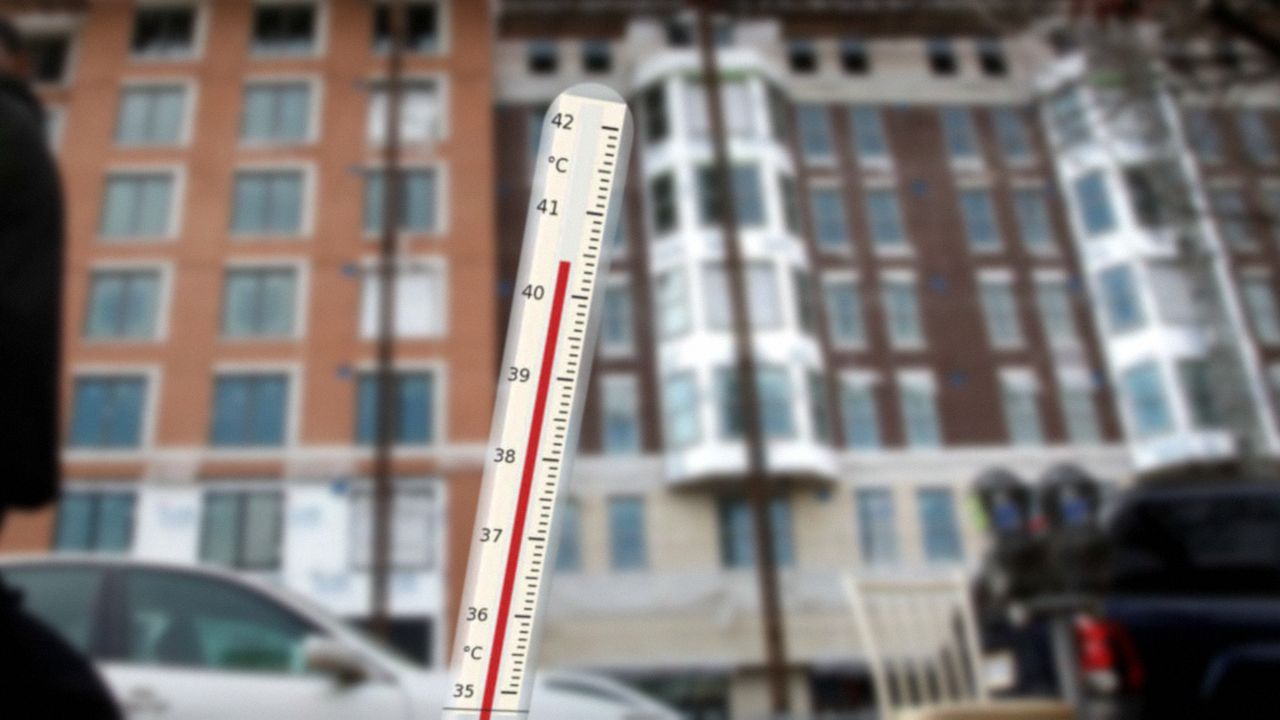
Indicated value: 40.4 °C
